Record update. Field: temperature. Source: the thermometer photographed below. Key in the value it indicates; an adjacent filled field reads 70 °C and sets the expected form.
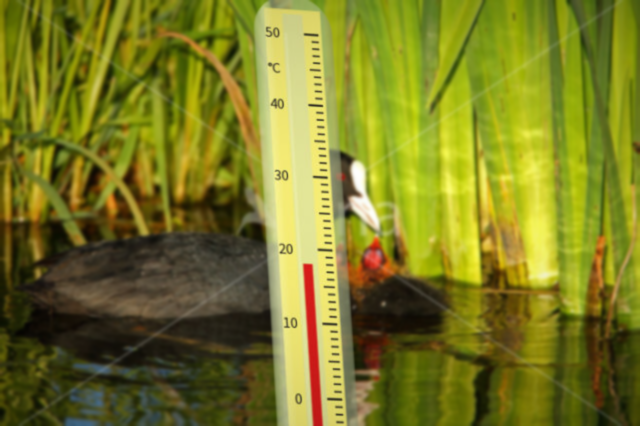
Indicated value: 18 °C
